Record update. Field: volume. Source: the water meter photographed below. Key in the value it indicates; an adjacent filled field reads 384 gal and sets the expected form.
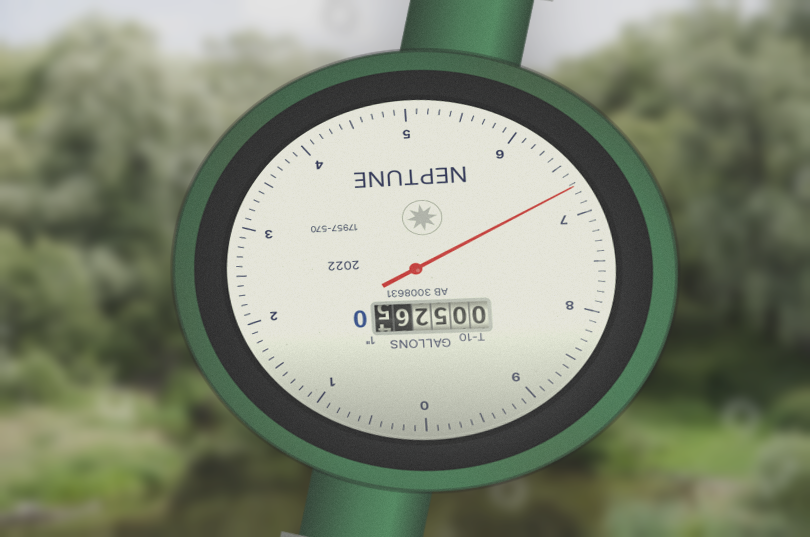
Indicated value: 52646.7 gal
